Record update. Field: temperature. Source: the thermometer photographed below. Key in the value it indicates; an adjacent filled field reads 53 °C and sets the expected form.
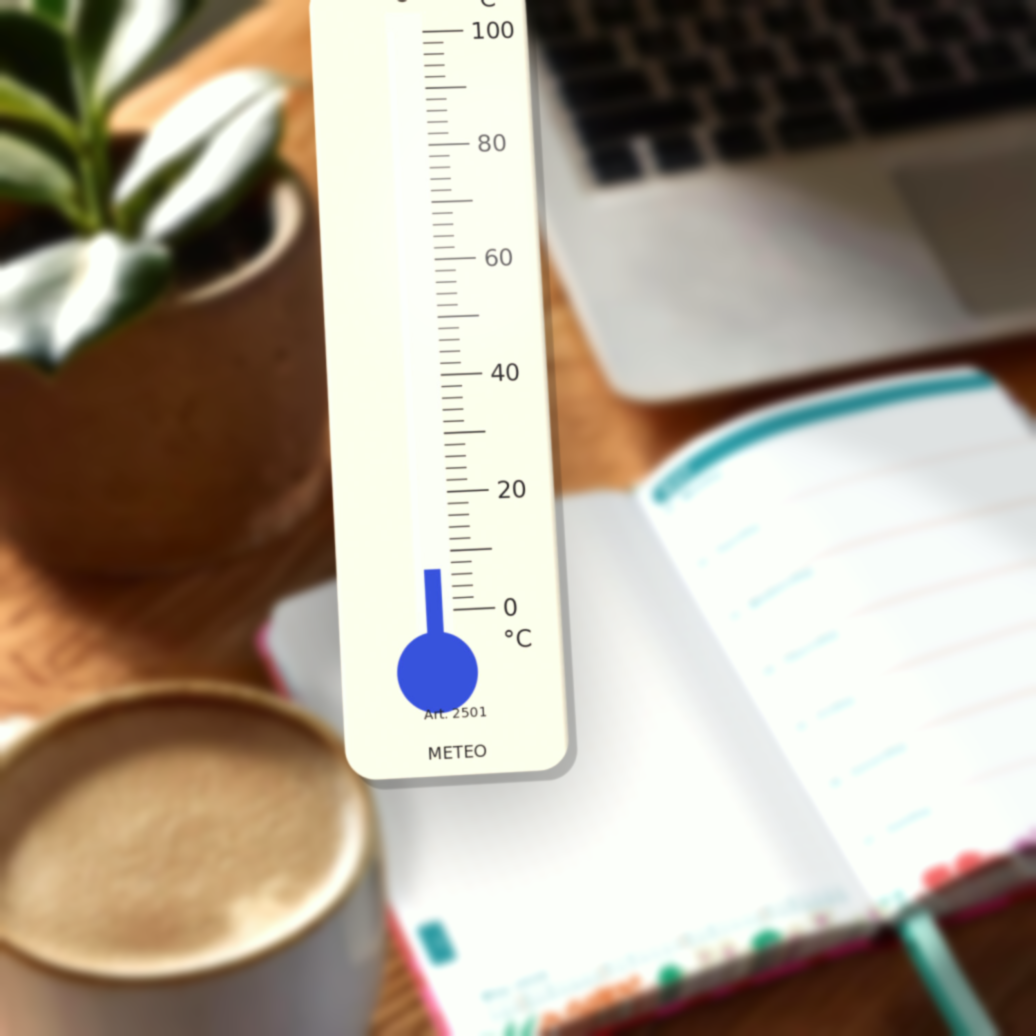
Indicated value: 7 °C
